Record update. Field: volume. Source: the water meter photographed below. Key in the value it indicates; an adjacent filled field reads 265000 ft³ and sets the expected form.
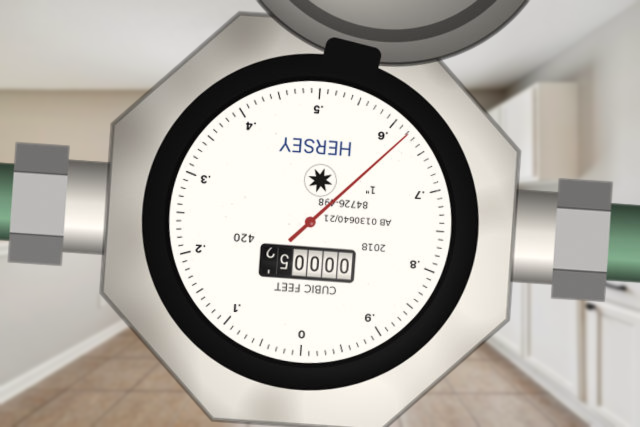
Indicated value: 51.62 ft³
